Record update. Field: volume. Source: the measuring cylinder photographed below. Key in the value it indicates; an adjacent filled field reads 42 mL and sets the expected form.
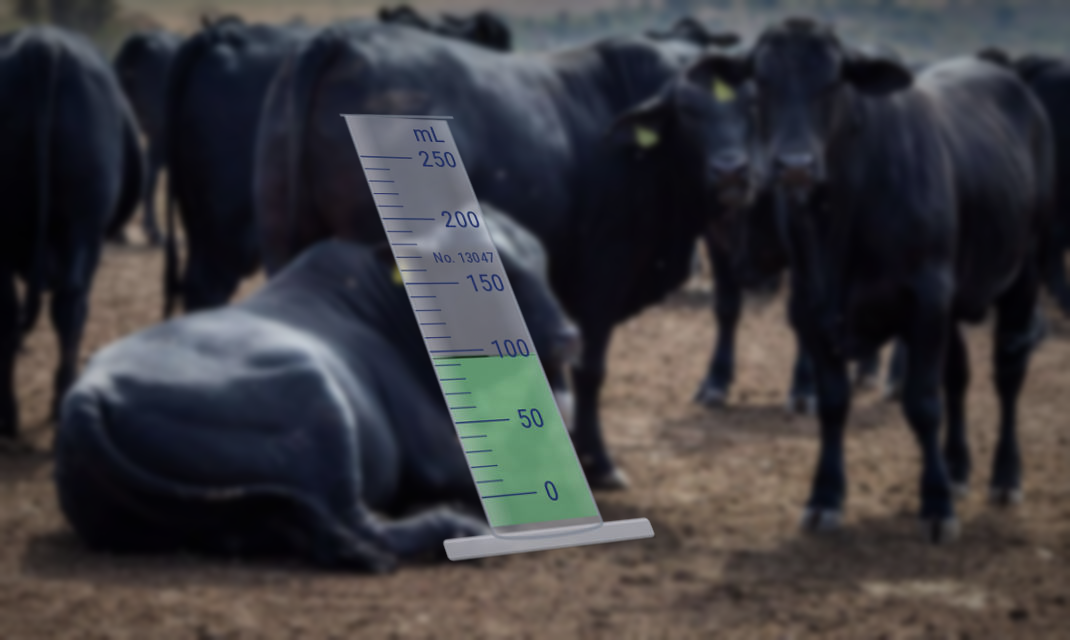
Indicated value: 95 mL
